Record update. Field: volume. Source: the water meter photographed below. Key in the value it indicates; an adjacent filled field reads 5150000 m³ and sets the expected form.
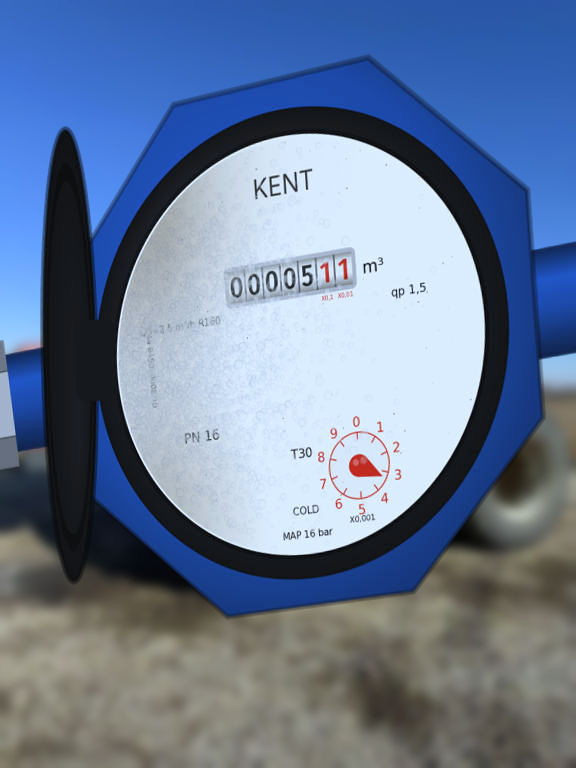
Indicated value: 5.113 m³
